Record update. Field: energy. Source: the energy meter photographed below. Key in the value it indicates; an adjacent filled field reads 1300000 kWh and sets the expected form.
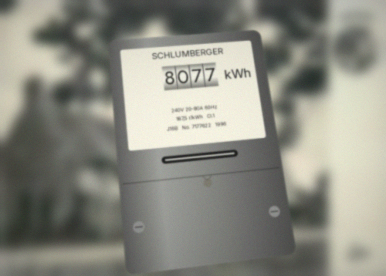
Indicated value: 8077 kWh
